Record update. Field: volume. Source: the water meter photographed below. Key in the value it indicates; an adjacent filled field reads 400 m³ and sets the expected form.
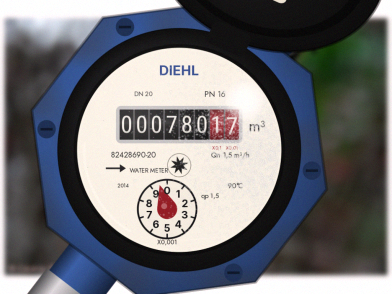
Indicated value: 780.169 m³
